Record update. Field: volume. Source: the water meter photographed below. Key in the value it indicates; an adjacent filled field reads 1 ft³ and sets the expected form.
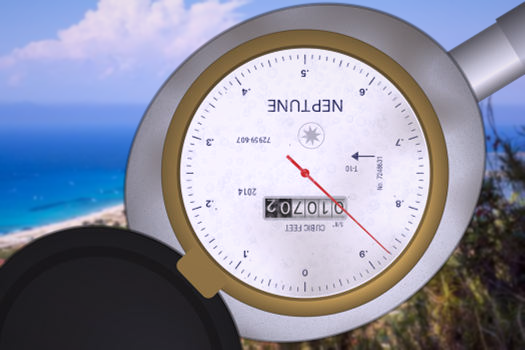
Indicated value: 10701.87 ft³
